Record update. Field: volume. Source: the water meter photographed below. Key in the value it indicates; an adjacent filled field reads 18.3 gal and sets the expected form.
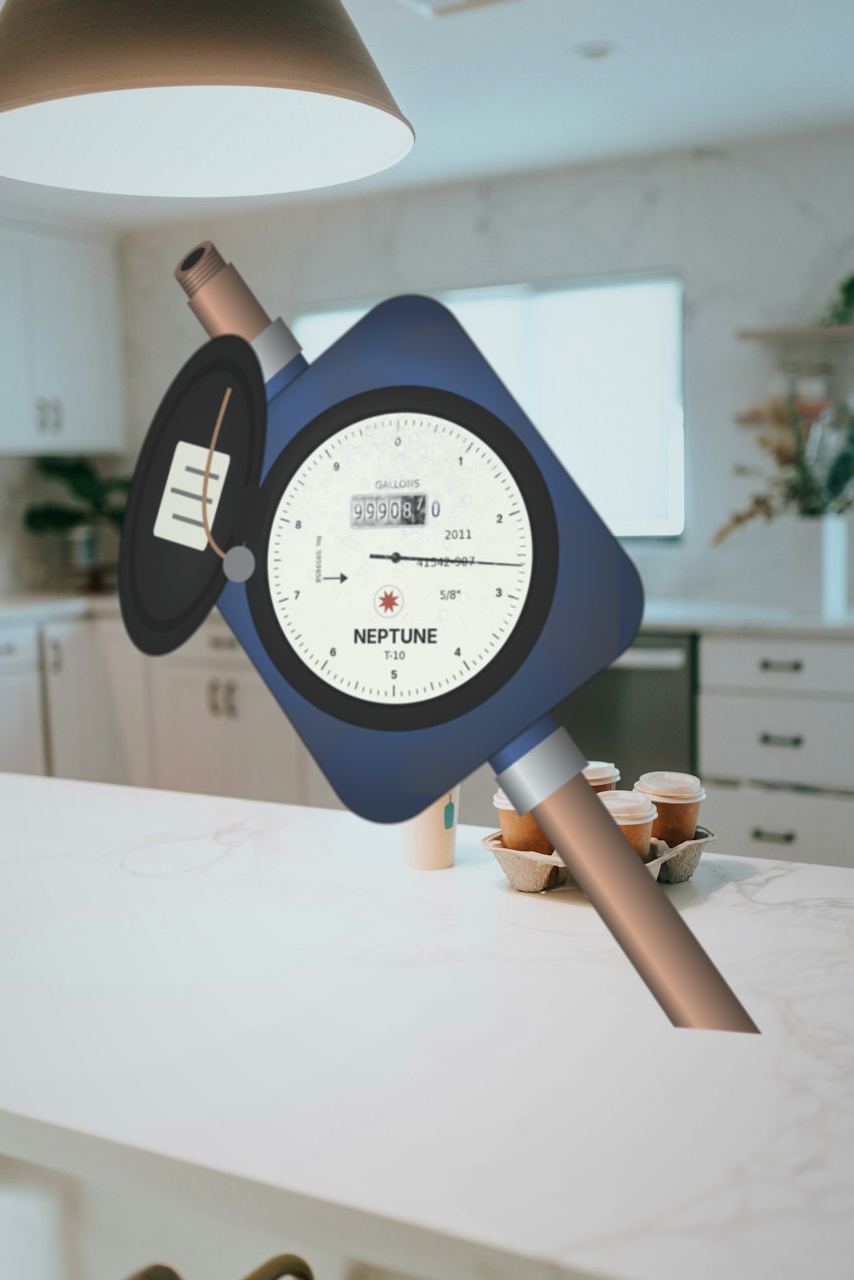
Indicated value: 9990872.6 gal
